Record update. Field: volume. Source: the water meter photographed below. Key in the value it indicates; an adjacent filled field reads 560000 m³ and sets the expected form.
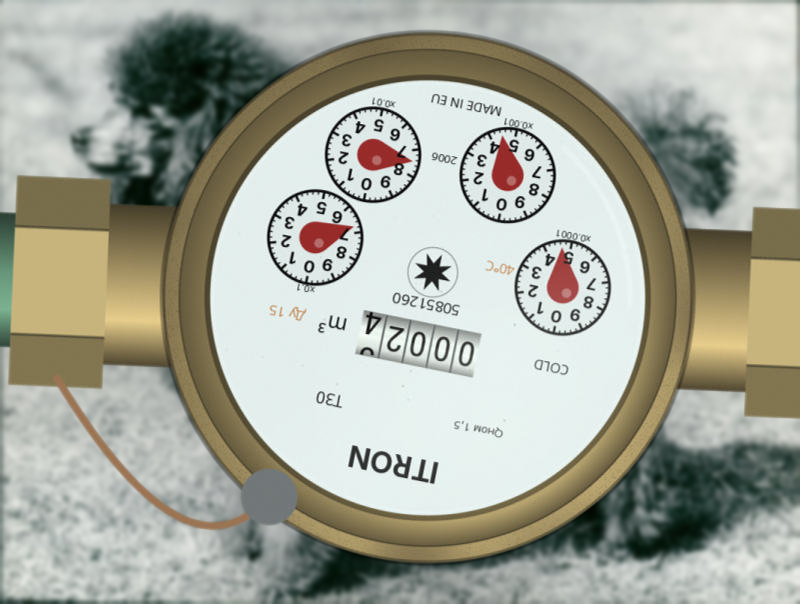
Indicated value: 23.6744 m³
